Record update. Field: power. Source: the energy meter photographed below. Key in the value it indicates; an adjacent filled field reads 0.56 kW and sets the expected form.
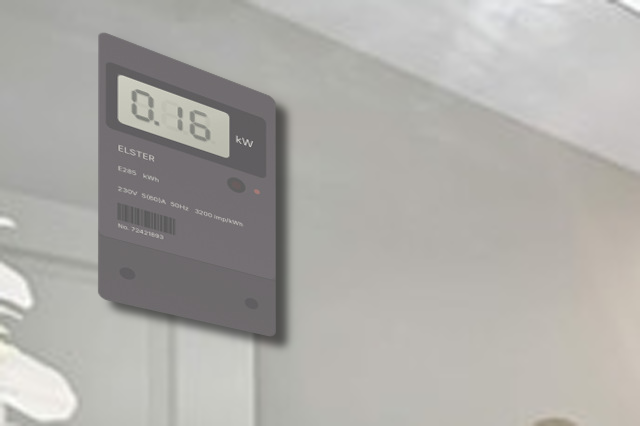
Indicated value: 0.16 kW
